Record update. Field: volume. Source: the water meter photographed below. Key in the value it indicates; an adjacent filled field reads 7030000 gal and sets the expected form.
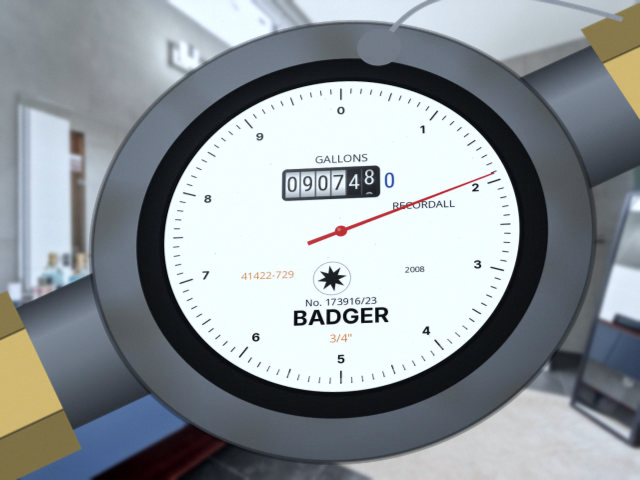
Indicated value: 907481.9 gal
